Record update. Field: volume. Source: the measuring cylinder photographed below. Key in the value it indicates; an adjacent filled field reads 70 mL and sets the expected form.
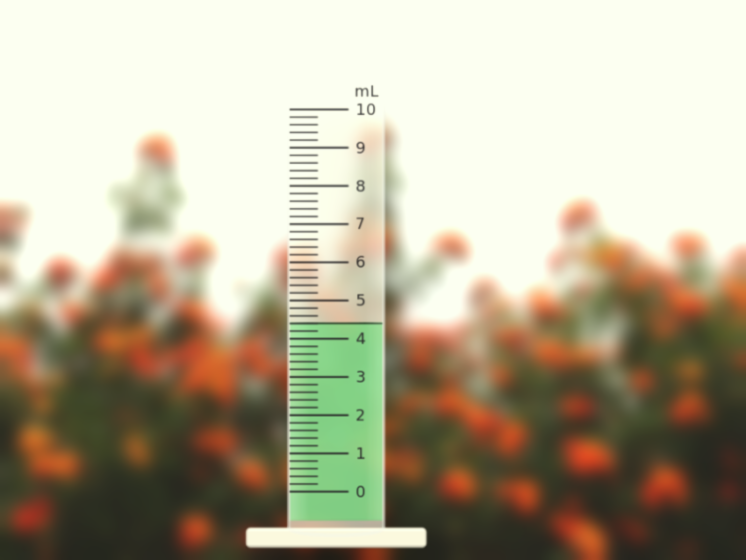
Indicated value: 4.4 mL
